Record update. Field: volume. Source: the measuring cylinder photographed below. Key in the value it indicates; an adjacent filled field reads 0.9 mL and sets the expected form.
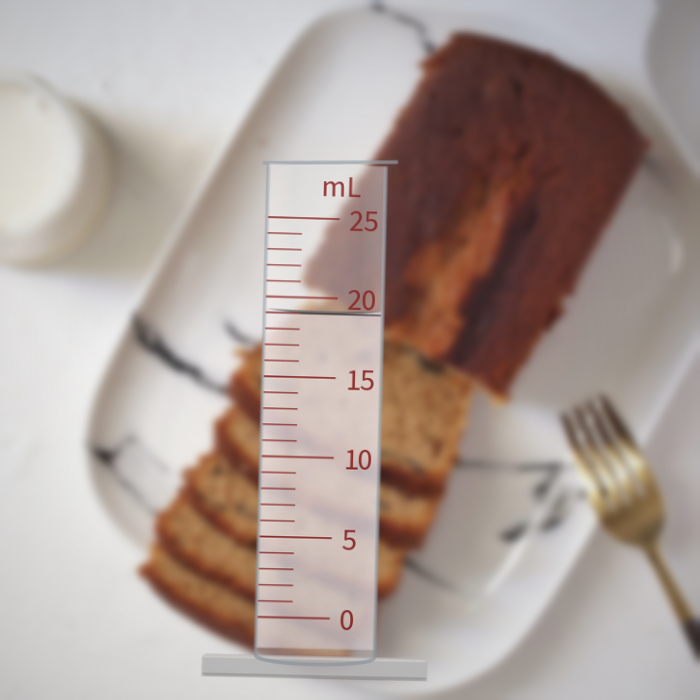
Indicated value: 19 mL
